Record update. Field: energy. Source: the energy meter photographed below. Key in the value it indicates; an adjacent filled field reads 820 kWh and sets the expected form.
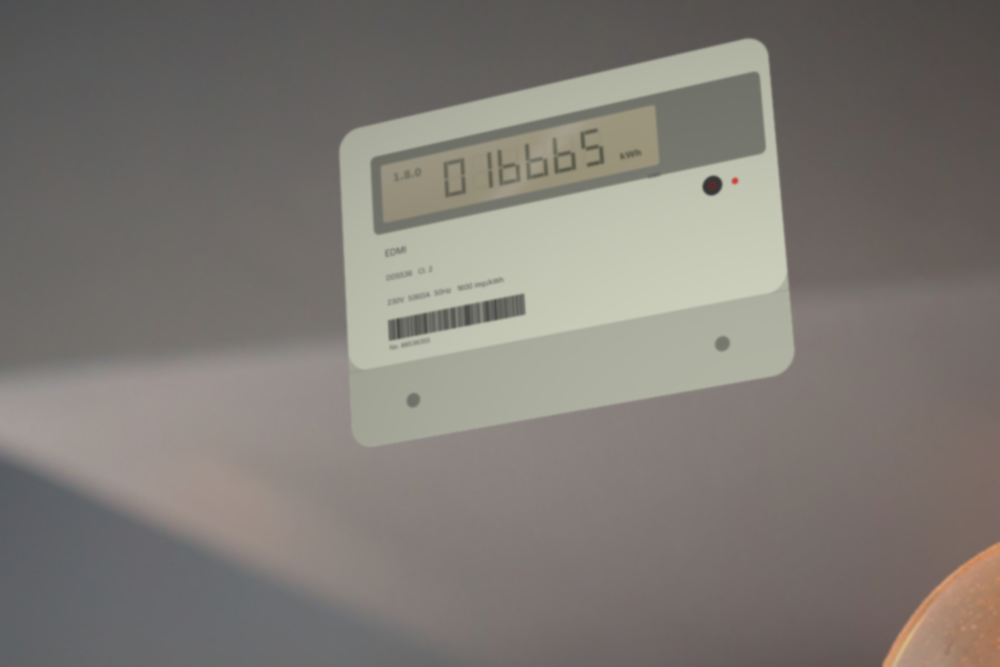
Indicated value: 16665 kWh
